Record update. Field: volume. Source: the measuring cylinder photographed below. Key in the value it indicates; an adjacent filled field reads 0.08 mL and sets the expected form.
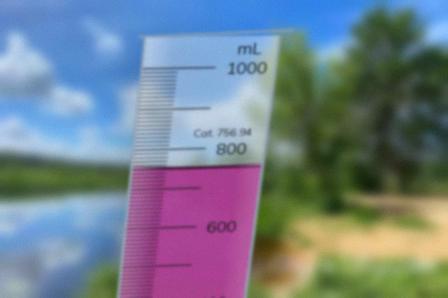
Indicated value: 750 mL
